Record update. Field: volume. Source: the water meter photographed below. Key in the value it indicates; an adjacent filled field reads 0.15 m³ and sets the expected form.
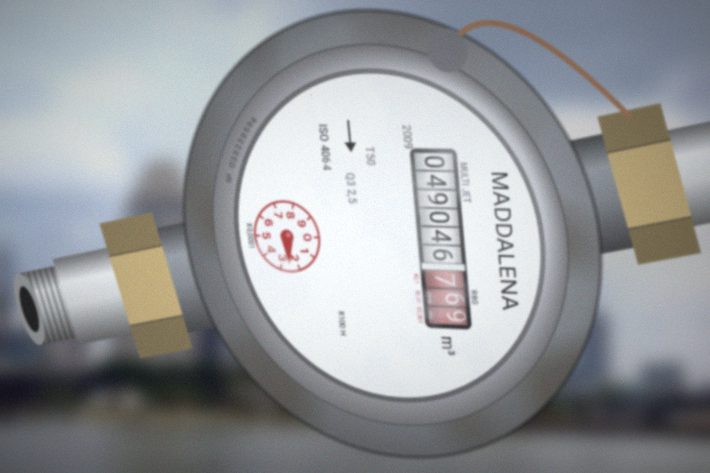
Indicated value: 49046.7692 m³
